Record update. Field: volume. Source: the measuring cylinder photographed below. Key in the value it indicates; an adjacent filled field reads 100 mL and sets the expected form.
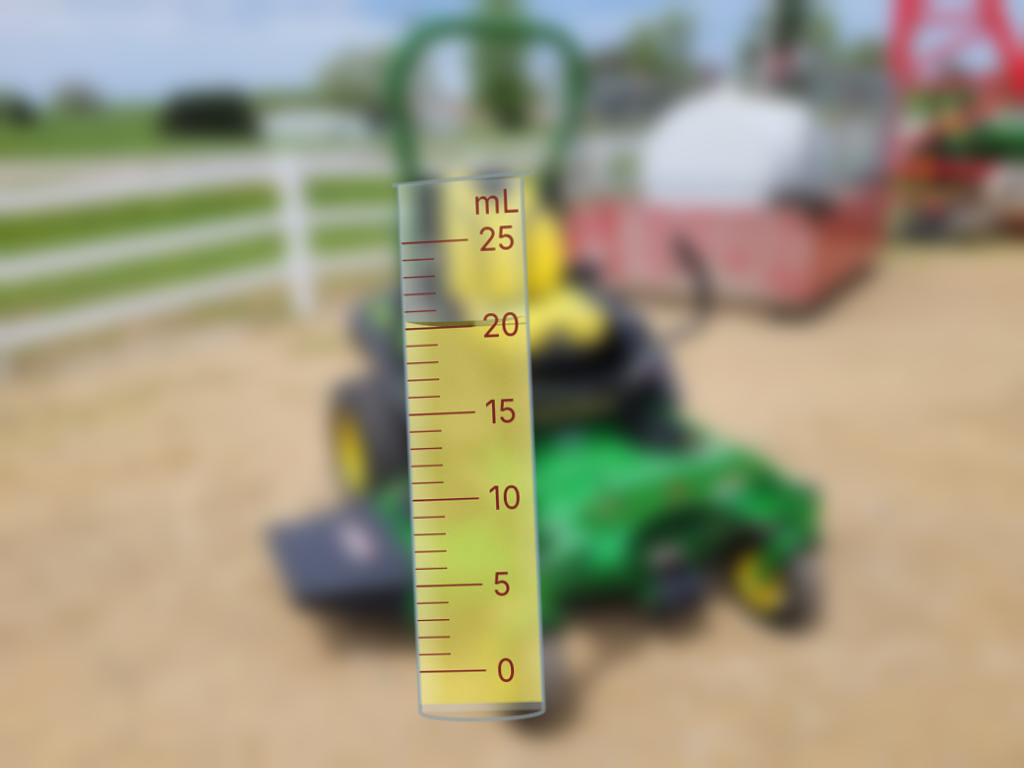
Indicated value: 20 mL
